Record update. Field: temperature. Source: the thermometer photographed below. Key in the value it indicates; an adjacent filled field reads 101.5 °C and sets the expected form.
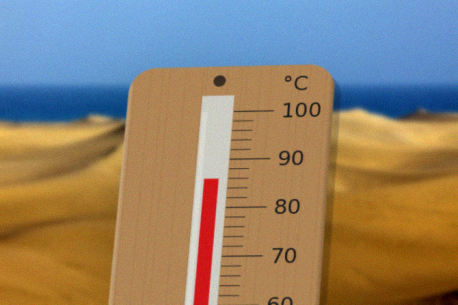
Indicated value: 86 °C
